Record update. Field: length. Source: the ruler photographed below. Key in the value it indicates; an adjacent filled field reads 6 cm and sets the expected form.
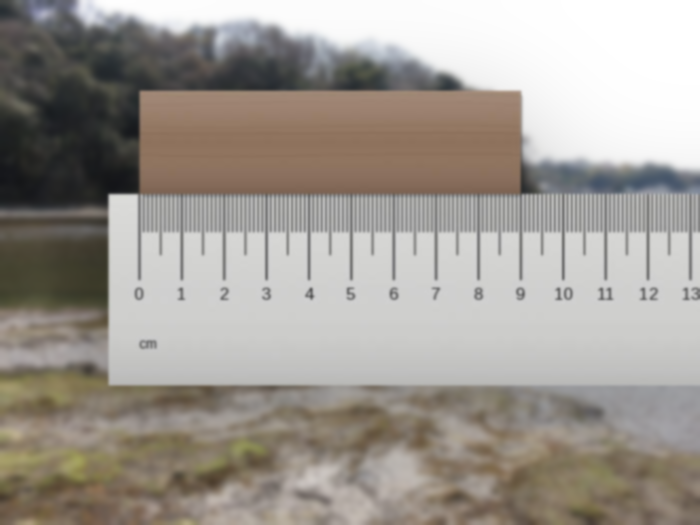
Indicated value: 9 cm
